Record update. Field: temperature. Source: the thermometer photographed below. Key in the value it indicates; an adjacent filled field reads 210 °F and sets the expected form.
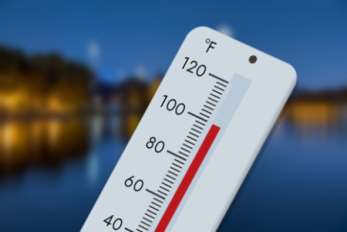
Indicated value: 100 °F
